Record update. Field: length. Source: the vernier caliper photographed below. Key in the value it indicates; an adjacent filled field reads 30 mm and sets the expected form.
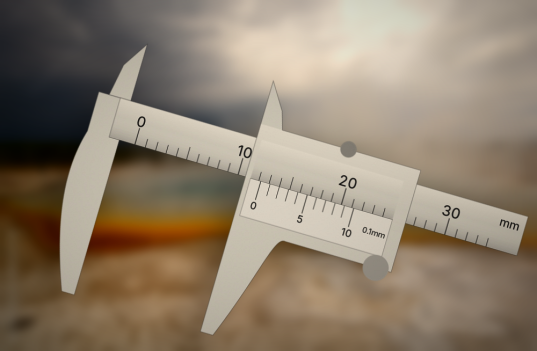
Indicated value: 12.2 mm
